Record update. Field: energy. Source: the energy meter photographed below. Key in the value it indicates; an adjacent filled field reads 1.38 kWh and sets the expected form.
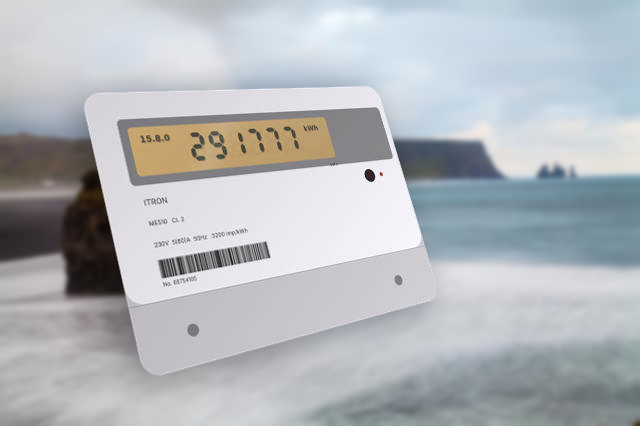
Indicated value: 291777 kWh
